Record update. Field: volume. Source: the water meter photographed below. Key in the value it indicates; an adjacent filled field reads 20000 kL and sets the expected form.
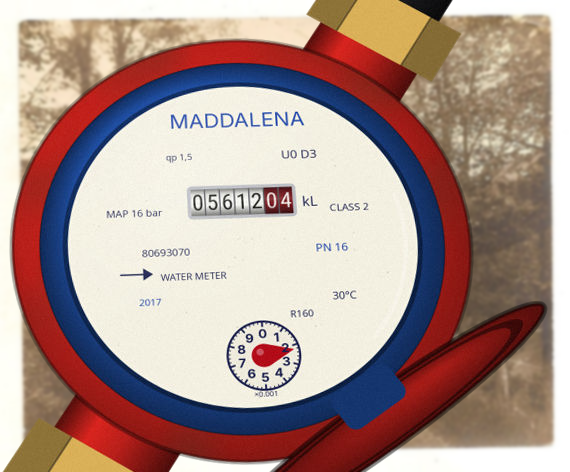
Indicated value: 5612.042 kL
